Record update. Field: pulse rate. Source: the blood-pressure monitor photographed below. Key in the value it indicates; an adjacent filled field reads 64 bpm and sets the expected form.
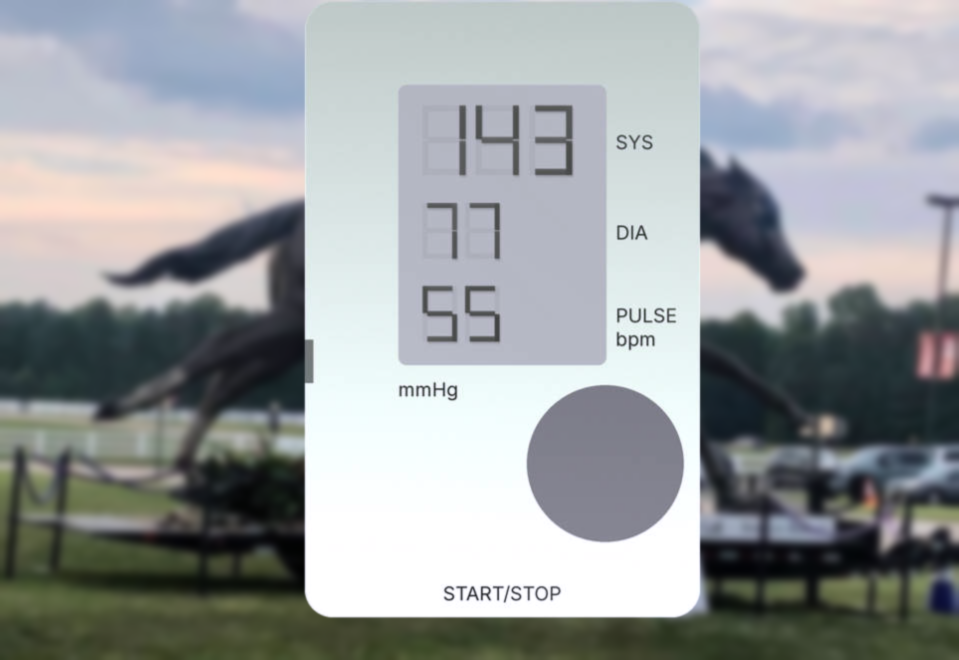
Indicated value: 55 bpm
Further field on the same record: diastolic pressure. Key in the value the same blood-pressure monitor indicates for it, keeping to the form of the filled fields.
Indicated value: 77 mmHg
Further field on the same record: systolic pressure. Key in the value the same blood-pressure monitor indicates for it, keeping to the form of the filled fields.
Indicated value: 143 mmHg
